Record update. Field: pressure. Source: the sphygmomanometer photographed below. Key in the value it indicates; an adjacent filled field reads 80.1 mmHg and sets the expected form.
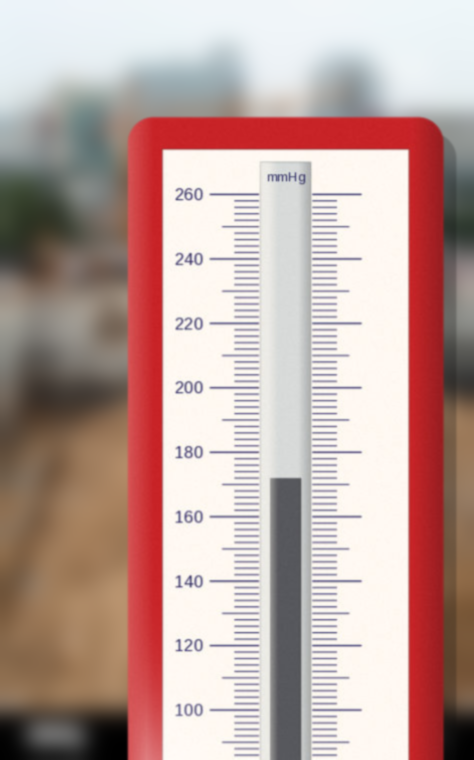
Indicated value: 172 mmHg
